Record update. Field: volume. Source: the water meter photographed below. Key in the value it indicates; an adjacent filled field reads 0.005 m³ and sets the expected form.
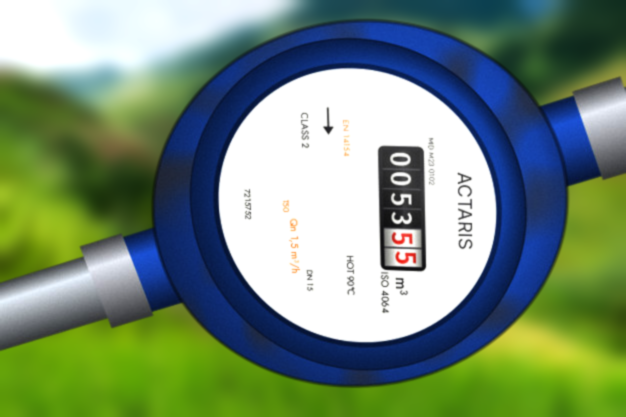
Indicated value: 53.55 m³
